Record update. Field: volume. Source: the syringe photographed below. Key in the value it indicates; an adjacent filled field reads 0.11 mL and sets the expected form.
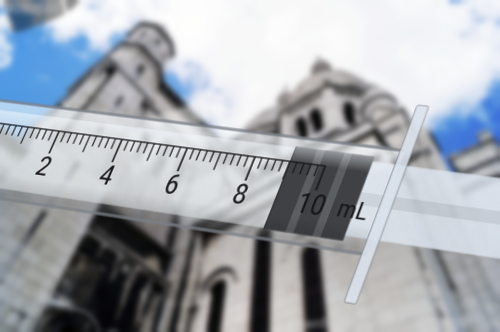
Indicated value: 9 mL
